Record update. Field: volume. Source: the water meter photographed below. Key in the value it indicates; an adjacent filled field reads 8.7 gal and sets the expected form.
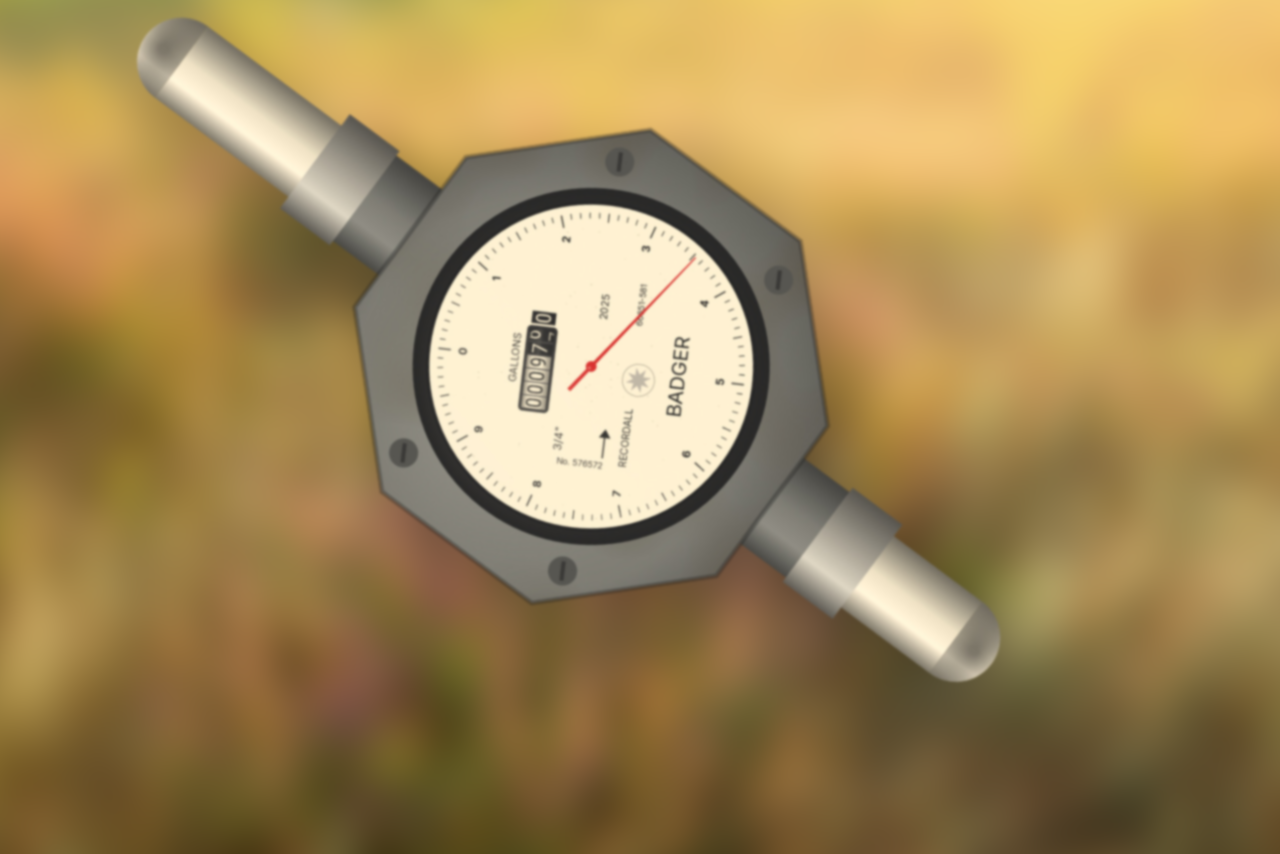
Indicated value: 9763.5 gal
